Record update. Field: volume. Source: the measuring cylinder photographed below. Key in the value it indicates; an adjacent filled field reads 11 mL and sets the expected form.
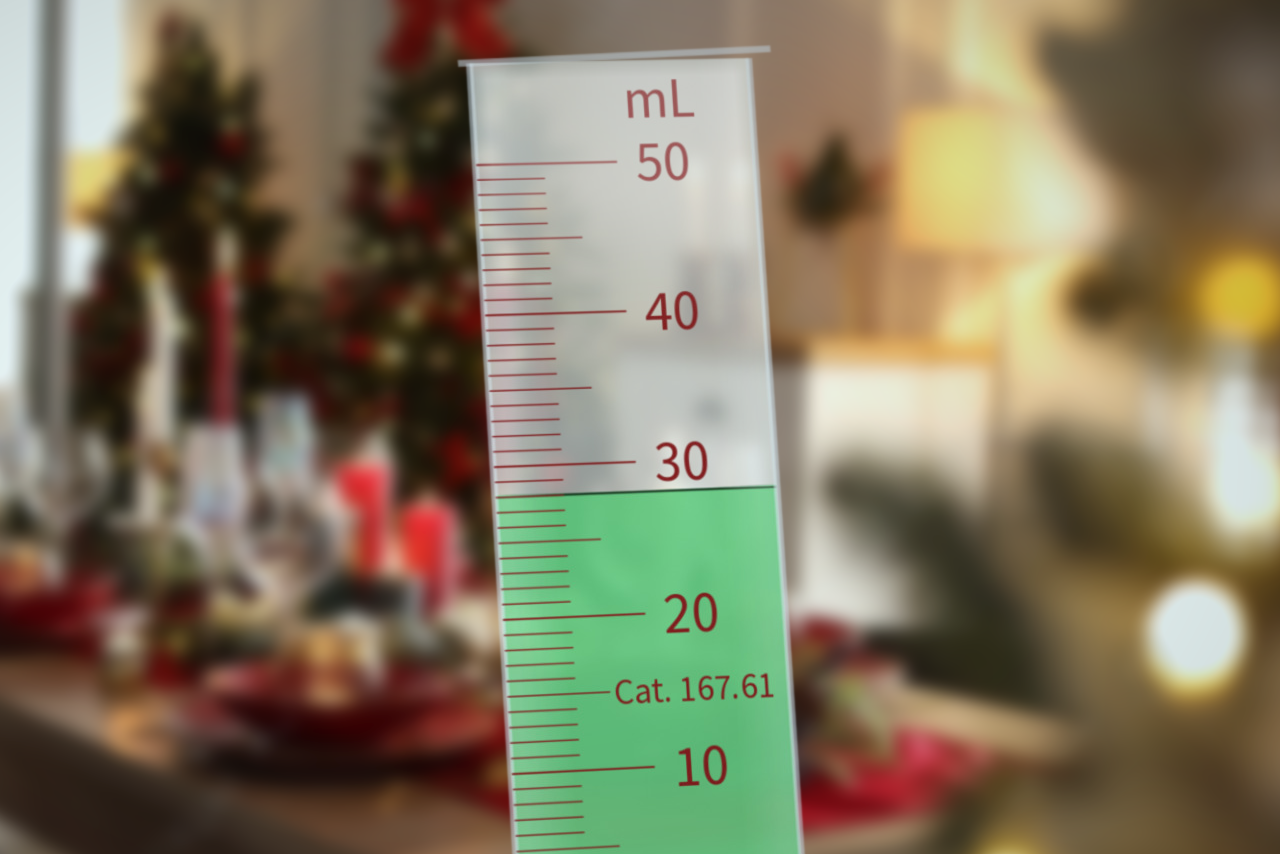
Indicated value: 28 mL
